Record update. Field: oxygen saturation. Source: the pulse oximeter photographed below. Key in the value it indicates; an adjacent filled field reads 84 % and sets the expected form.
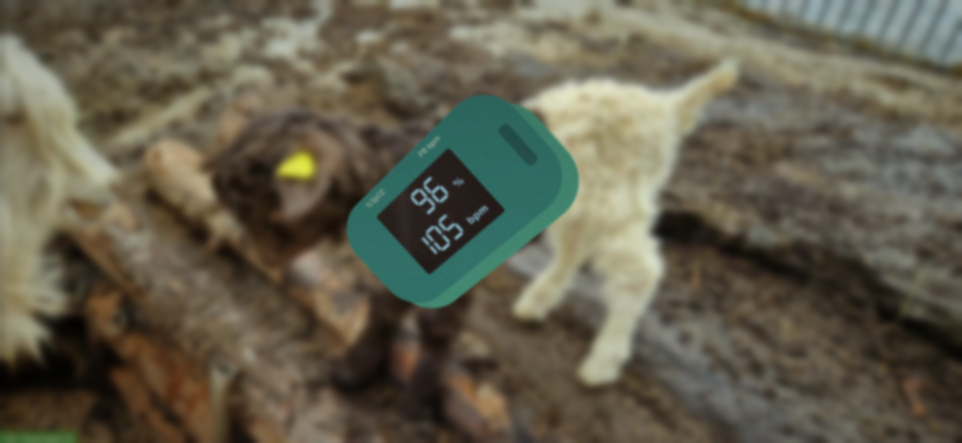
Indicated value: 96 %
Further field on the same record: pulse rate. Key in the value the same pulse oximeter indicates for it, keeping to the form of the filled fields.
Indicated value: 105 bpm
